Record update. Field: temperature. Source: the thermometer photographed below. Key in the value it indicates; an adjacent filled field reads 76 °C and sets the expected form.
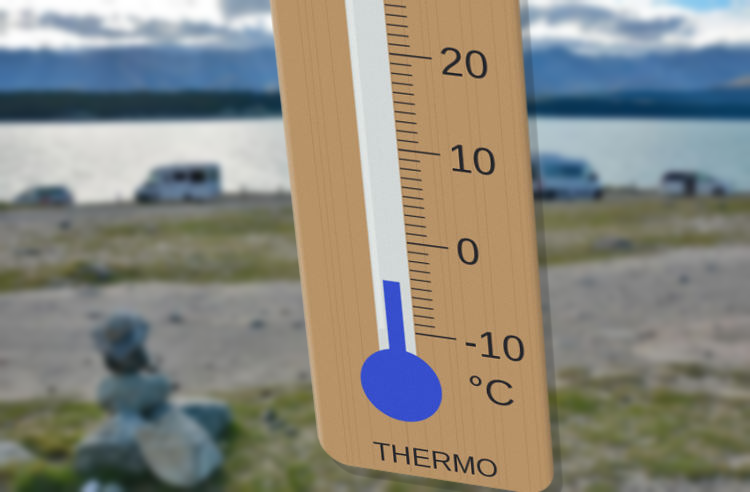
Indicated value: -4.5 °C
